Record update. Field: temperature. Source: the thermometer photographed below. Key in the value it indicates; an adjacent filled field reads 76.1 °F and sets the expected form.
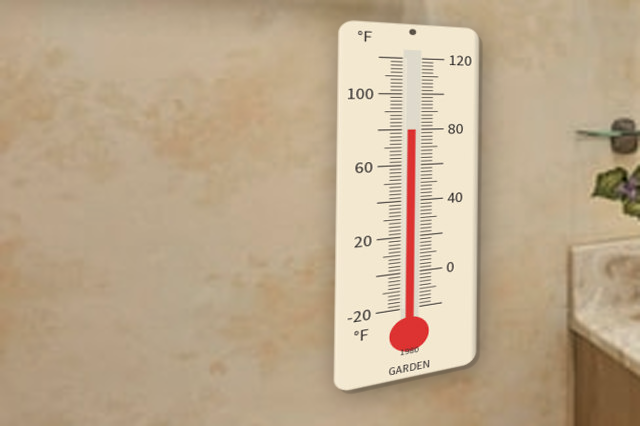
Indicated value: 80 °F
